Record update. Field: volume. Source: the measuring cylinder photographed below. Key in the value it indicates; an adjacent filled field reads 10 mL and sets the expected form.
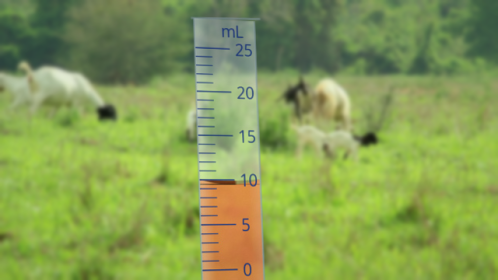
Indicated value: 9.5 mL
